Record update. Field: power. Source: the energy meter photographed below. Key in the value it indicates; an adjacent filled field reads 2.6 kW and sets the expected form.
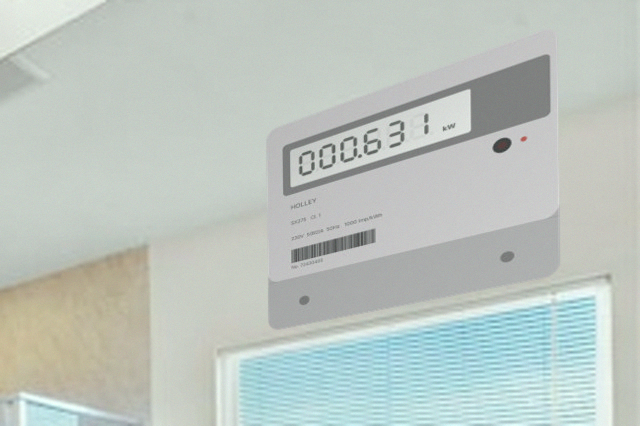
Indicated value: 0.631 kW
